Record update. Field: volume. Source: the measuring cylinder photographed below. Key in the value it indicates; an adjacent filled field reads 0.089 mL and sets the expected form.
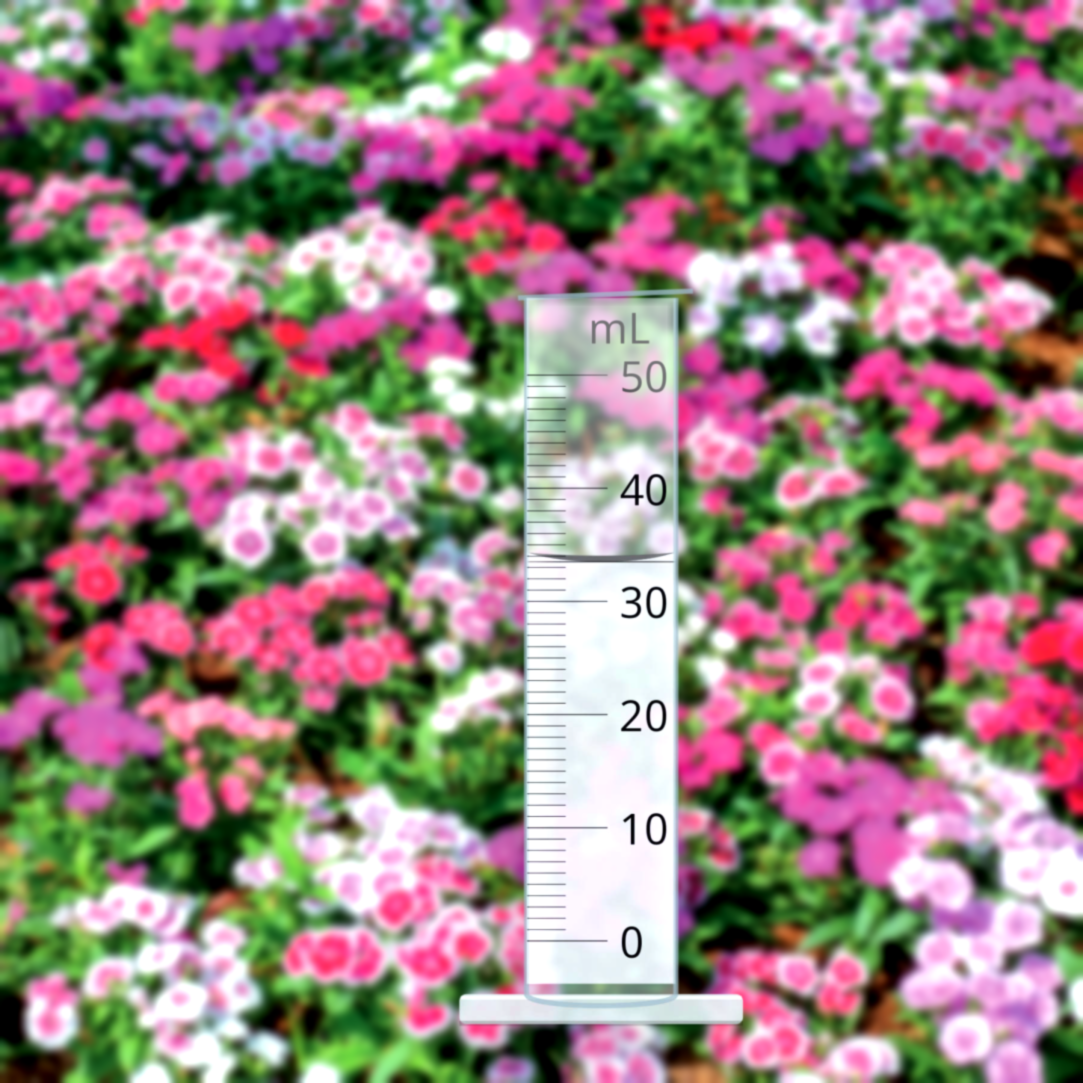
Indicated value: 33.5 mL
